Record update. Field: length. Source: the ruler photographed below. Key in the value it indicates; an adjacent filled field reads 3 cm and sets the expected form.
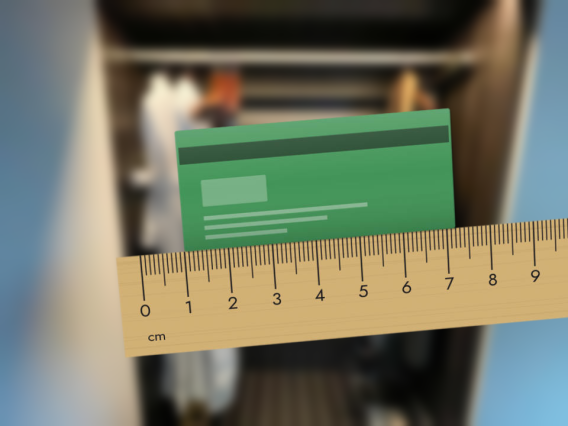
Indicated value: 6.2 cm
